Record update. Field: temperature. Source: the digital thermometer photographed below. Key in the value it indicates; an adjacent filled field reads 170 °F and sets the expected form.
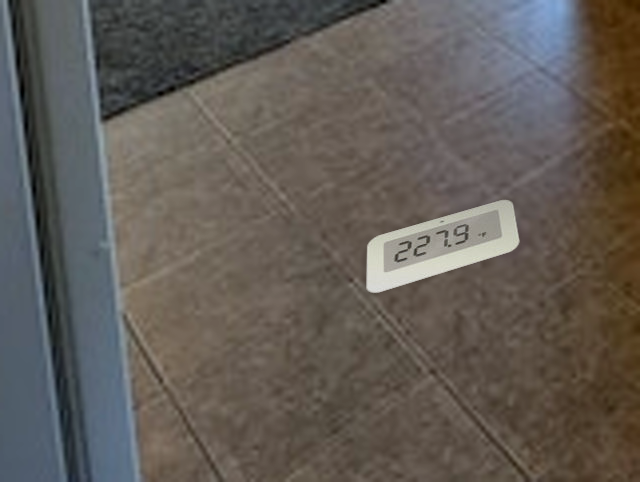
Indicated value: 227.9 °F
